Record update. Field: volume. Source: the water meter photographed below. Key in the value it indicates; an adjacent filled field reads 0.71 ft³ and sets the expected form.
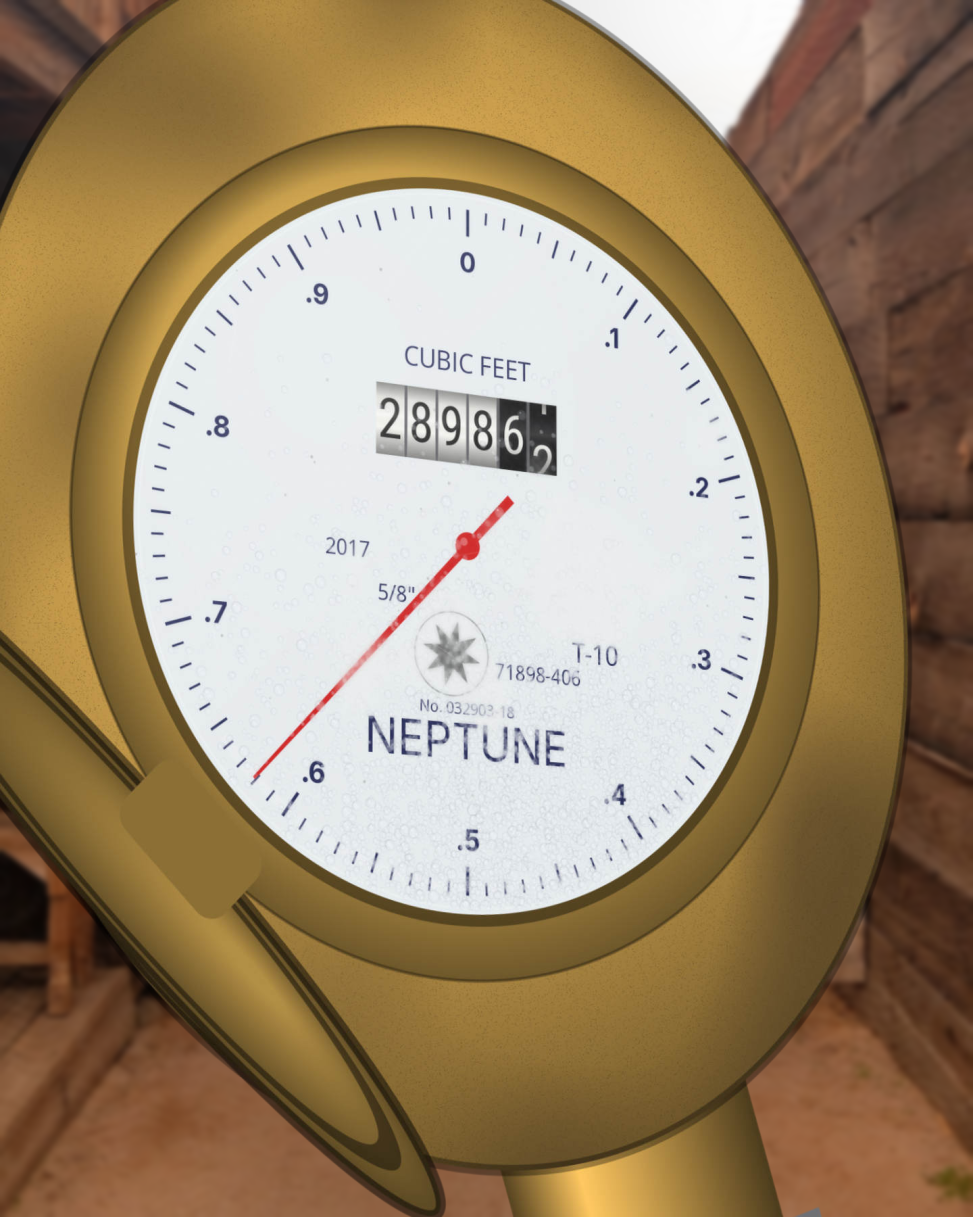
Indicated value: 289861.62 ft³
